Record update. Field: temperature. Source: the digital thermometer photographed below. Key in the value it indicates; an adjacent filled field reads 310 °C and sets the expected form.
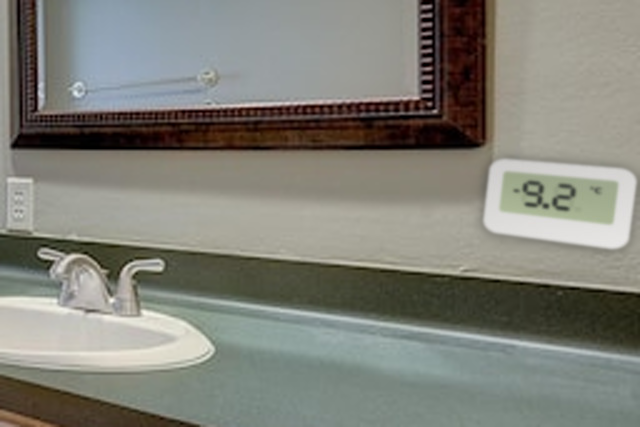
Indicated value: -9.2 °C
